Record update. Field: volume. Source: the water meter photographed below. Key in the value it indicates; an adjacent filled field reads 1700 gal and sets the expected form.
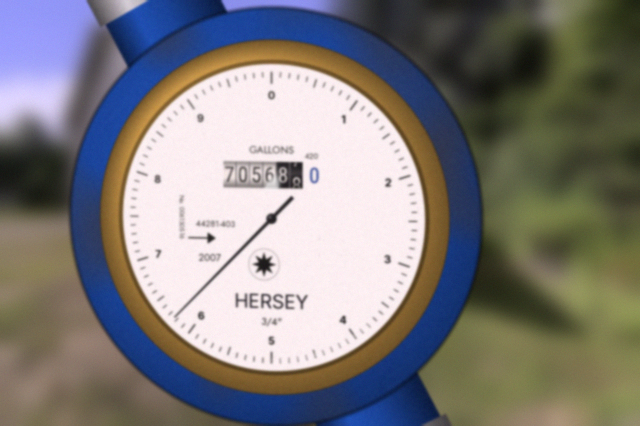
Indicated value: 7056876.2 gal
